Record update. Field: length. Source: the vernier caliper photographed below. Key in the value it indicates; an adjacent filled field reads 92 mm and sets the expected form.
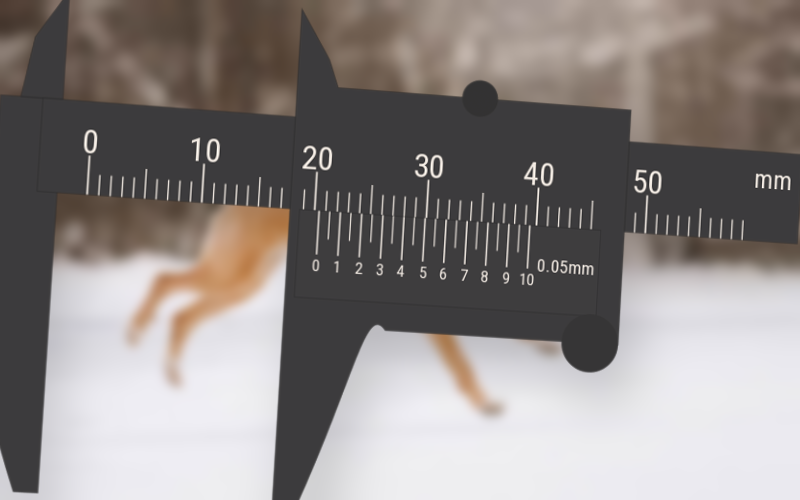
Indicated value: 20.4 mm
